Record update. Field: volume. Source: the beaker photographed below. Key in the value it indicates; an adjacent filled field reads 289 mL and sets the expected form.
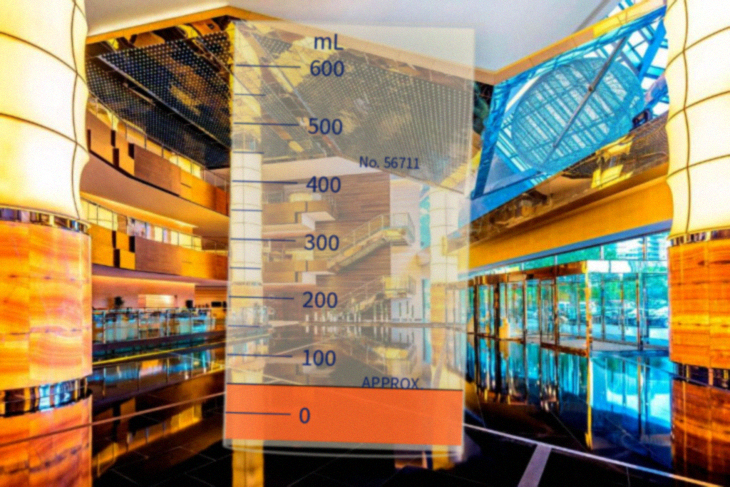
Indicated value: 50 mL
